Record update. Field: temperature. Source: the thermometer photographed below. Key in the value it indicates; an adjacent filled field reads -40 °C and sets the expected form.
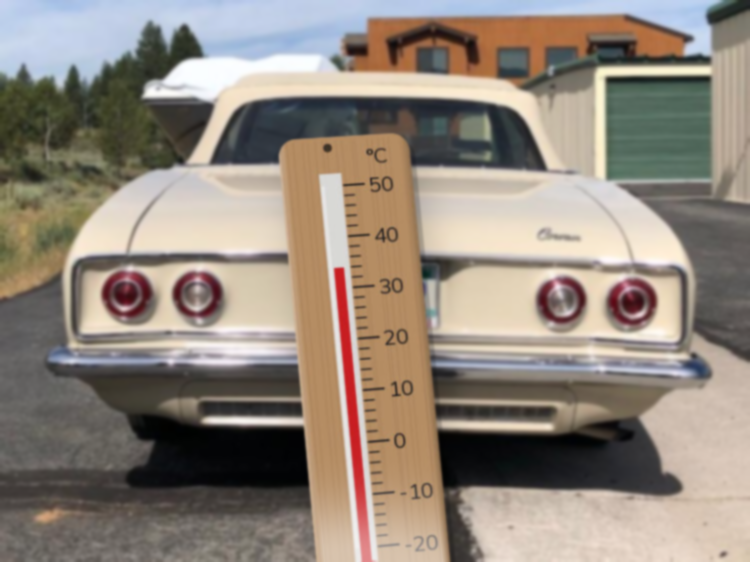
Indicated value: 34 °C
